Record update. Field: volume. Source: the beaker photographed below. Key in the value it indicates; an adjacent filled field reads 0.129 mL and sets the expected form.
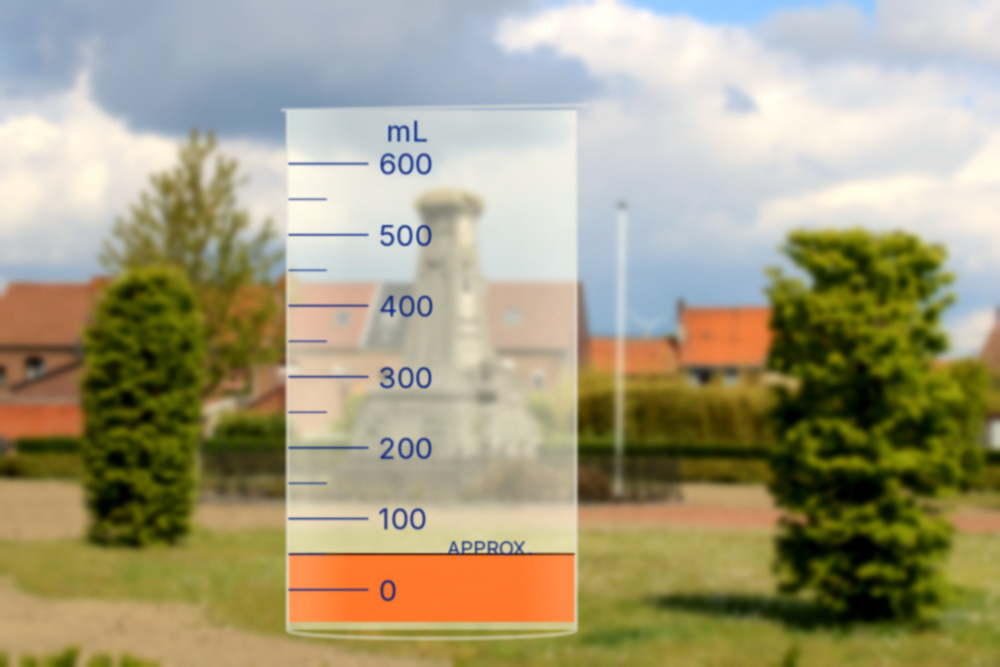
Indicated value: 50 mL
